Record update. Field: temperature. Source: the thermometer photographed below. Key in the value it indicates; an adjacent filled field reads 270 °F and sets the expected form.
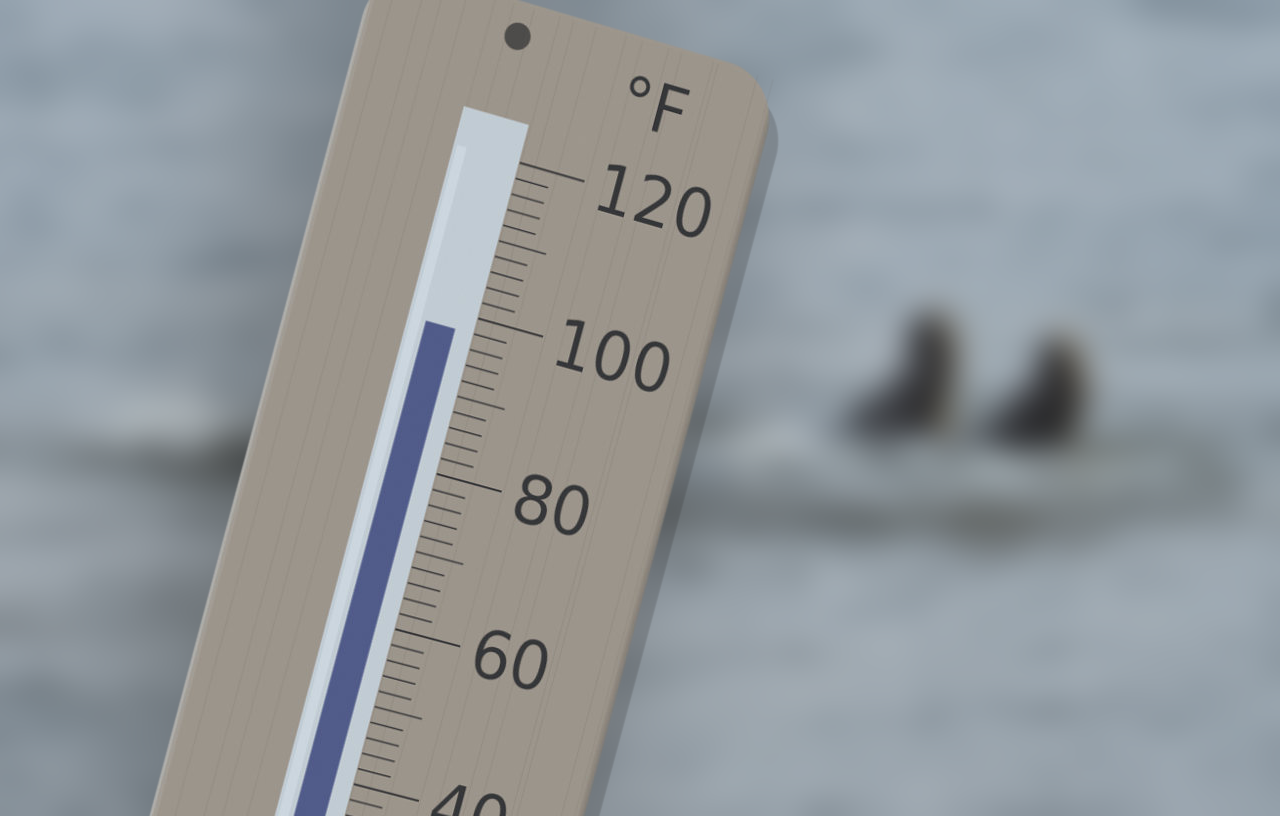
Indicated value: 98 °F
